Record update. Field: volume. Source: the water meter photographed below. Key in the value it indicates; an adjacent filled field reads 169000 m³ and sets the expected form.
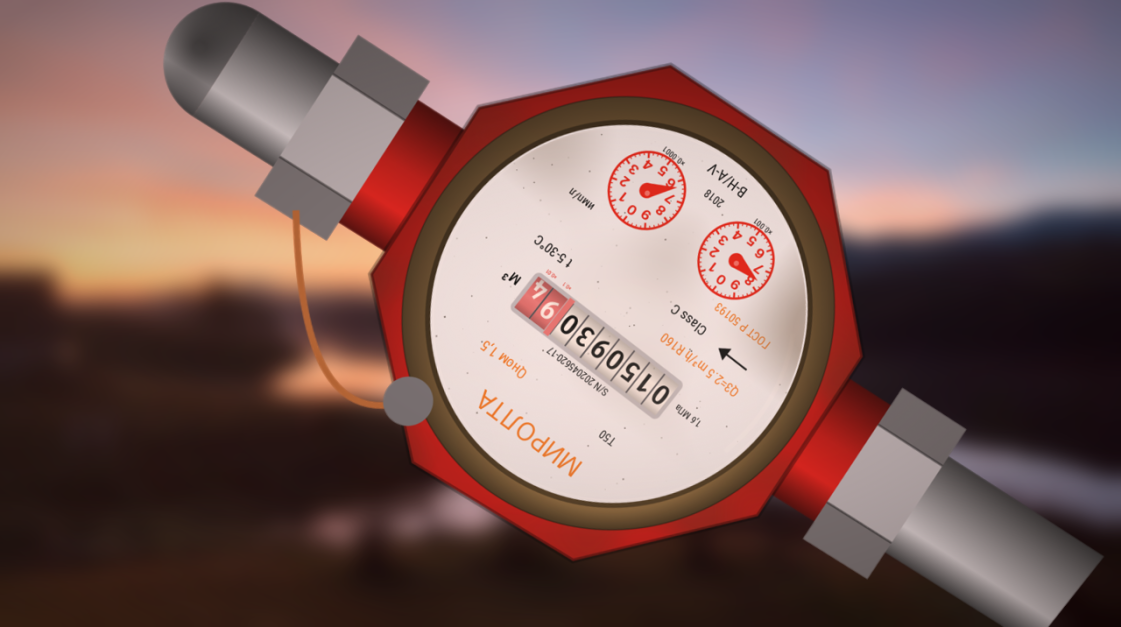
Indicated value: 150930.9376 m³
